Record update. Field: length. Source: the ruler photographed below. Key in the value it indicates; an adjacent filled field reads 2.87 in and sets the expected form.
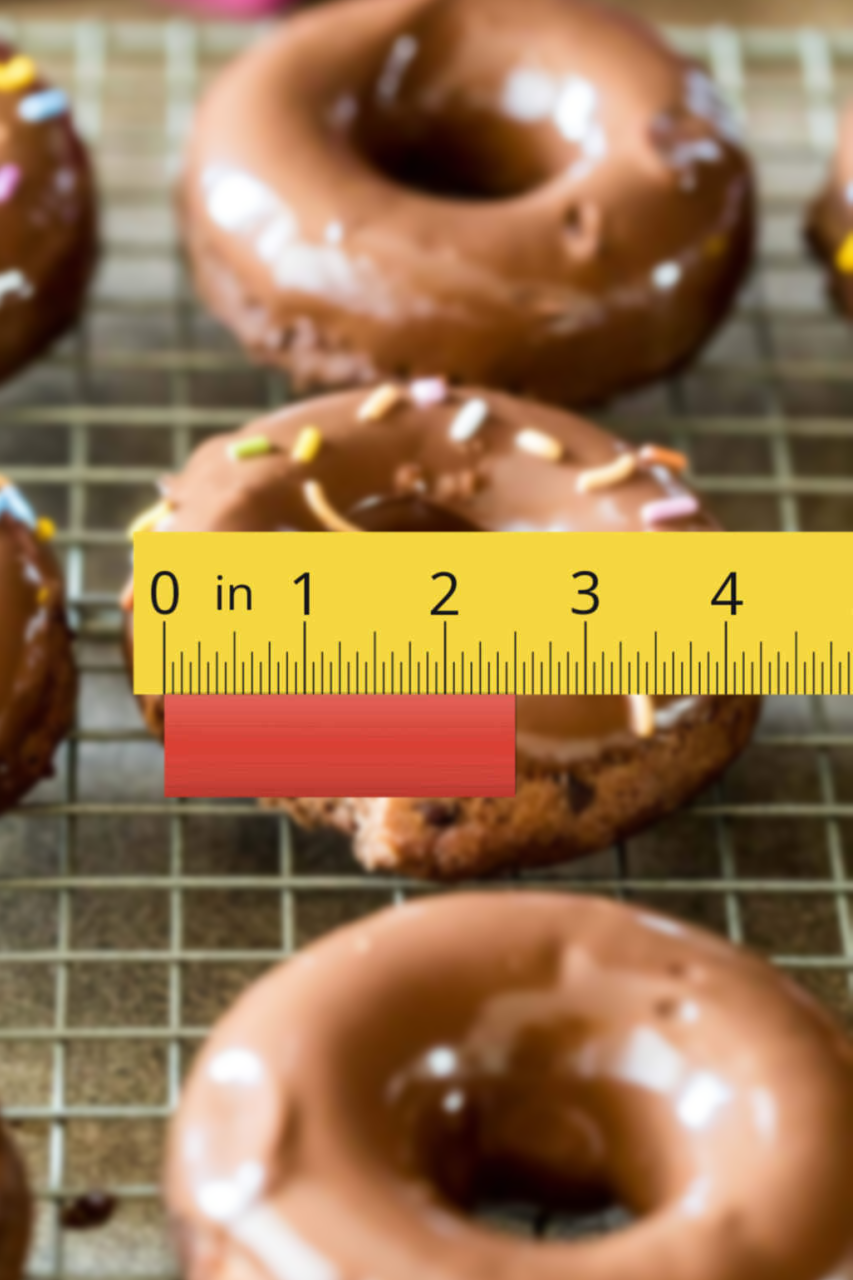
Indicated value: 2.5 in
